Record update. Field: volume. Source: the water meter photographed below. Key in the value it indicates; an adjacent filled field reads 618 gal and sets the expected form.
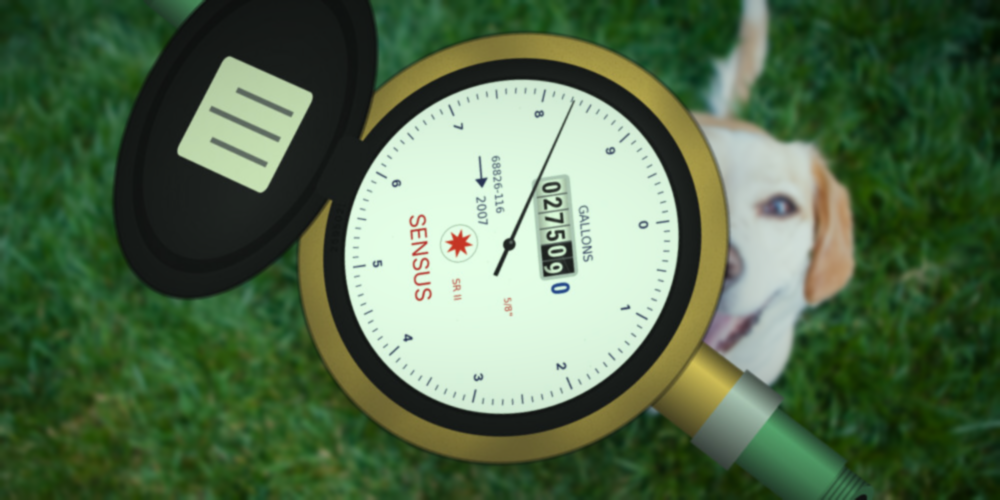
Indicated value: 275088.3 gal
